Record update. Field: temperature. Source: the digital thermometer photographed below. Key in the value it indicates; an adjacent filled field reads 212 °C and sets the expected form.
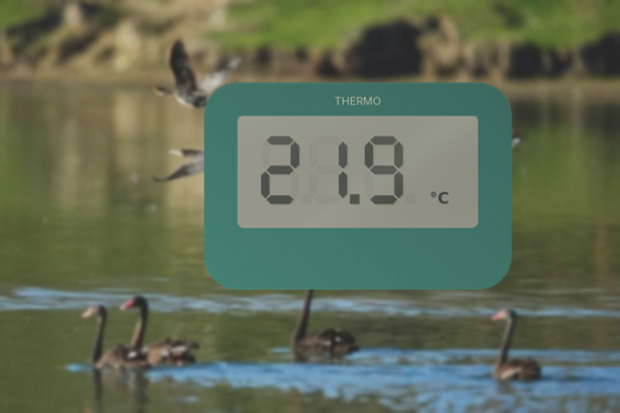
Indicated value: 21.9 °C
